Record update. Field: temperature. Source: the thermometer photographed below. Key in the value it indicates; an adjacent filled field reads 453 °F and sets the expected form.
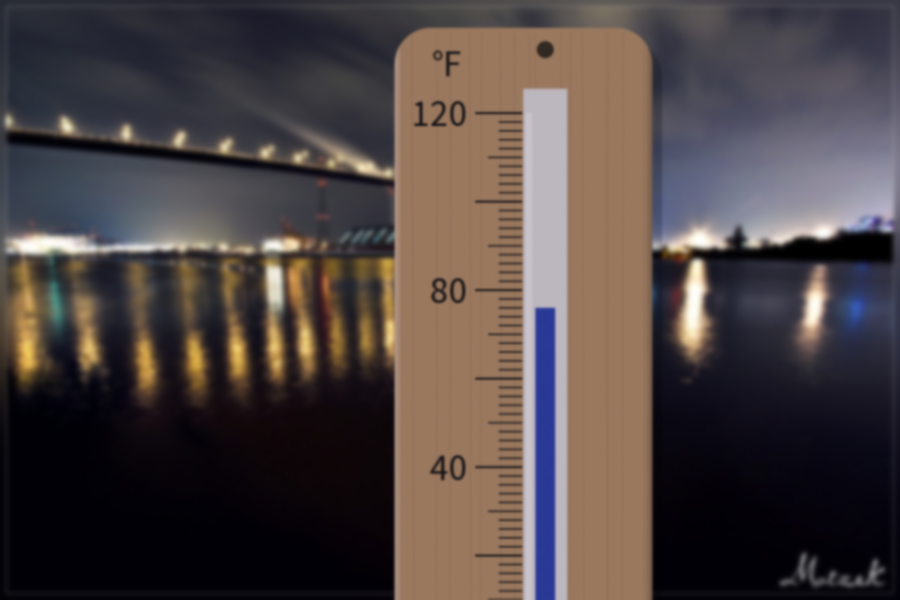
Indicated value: 76 °F
